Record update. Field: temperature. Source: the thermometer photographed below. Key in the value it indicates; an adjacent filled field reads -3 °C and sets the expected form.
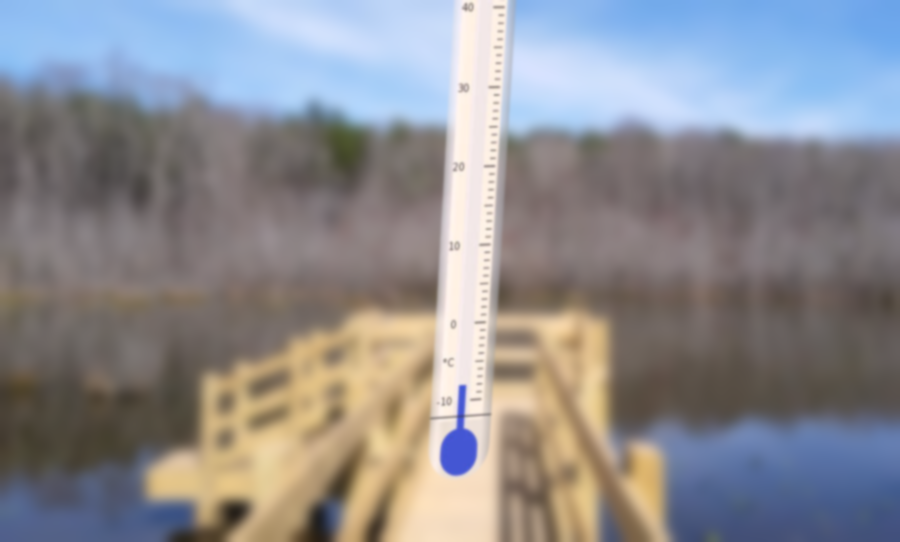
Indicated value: -8 °C
